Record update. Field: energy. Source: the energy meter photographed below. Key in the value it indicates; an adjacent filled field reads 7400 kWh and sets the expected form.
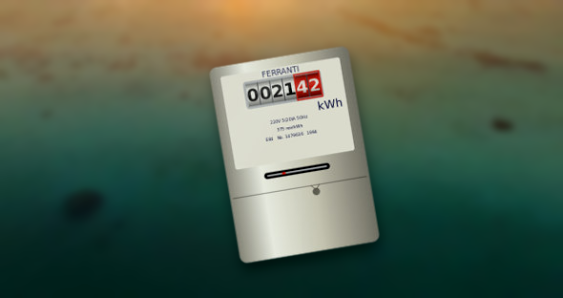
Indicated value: 21.42 kWh
